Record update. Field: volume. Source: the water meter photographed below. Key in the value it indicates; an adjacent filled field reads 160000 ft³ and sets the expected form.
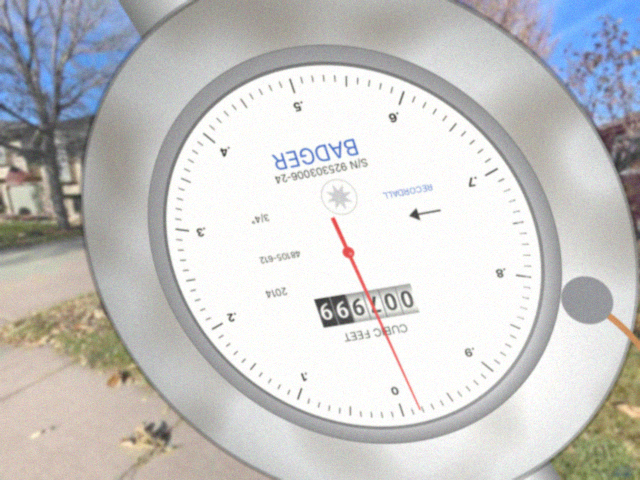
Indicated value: 7998.98 ft³
